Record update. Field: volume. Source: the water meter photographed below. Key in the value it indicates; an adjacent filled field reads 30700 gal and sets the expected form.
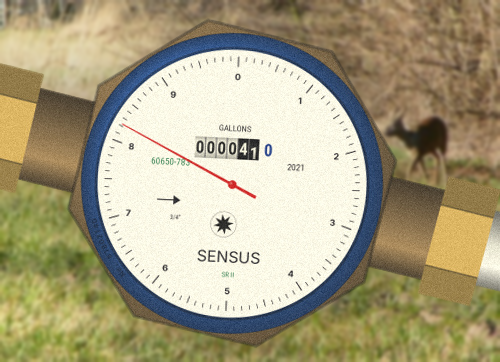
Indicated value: 408.2 gal
